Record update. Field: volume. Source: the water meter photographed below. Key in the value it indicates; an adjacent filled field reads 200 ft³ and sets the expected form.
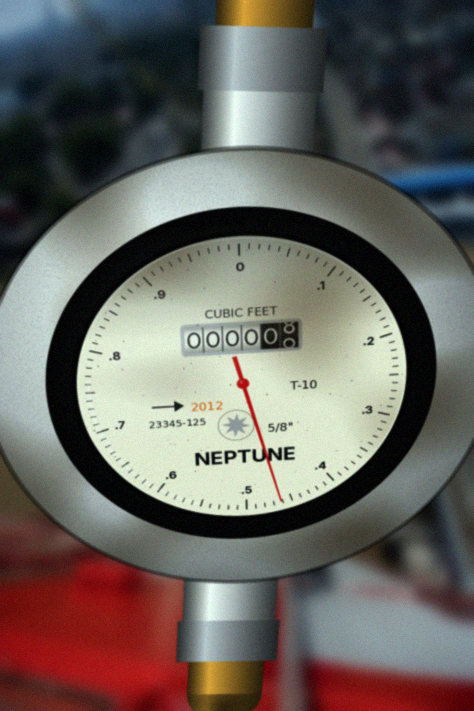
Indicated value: 8.46 ft³
